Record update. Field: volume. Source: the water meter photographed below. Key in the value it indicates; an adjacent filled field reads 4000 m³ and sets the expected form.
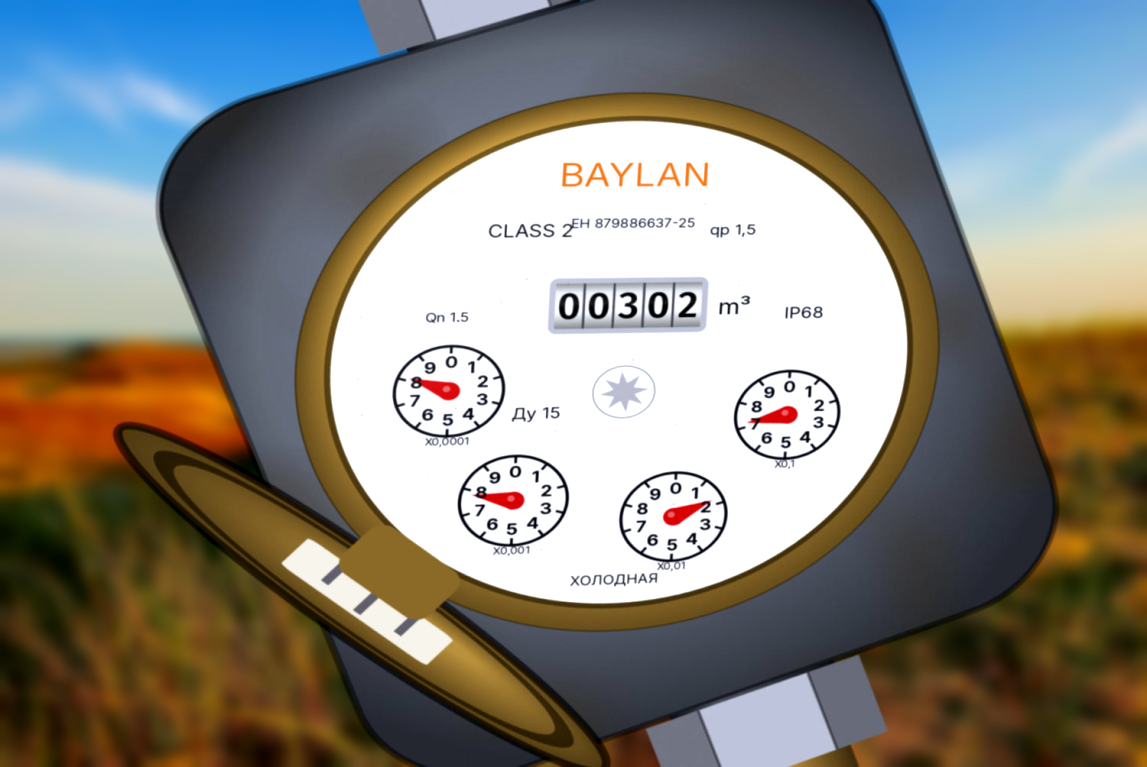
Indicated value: 302.7178 m³
